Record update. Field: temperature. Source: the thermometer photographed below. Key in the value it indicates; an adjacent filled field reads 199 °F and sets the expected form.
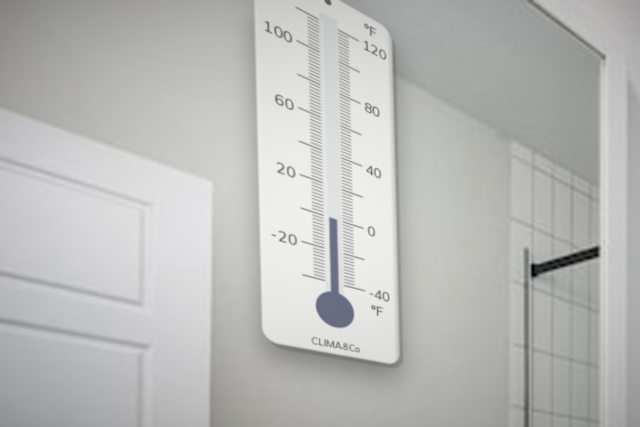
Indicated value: 0 °F
